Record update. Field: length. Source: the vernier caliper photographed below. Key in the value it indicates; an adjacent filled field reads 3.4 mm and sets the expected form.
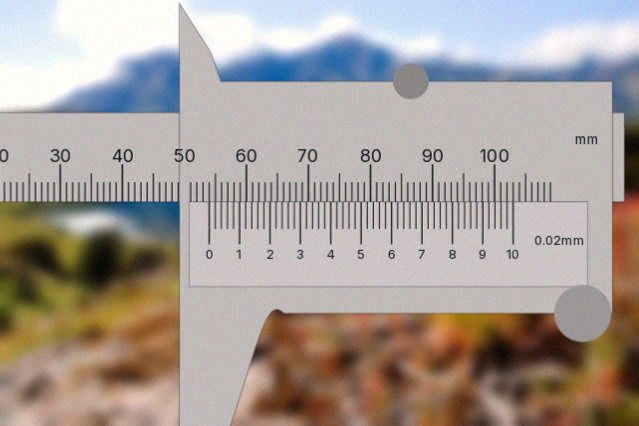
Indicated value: 54.0 mm
